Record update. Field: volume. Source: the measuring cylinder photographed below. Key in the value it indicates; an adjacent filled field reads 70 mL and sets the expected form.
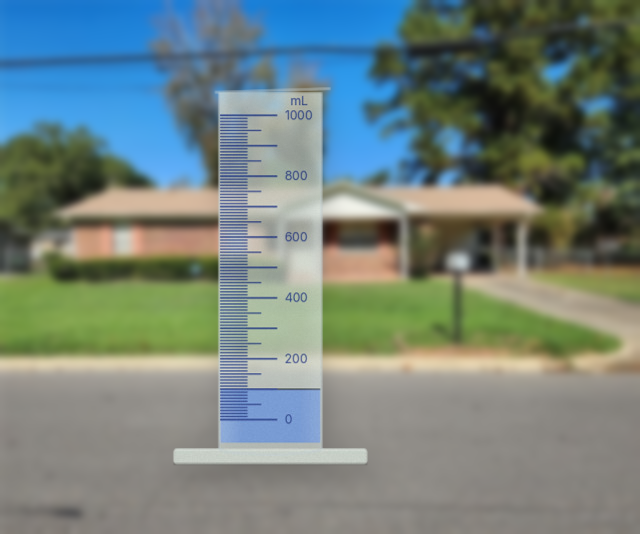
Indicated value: 100 mL
